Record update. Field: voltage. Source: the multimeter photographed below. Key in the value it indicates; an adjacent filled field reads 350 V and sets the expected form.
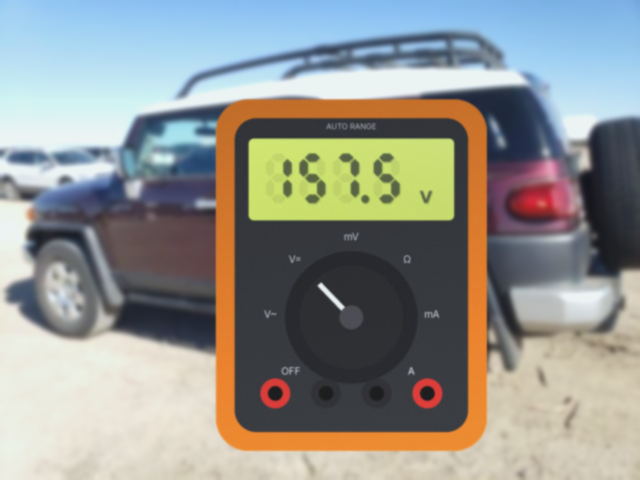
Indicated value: 157.5 V
